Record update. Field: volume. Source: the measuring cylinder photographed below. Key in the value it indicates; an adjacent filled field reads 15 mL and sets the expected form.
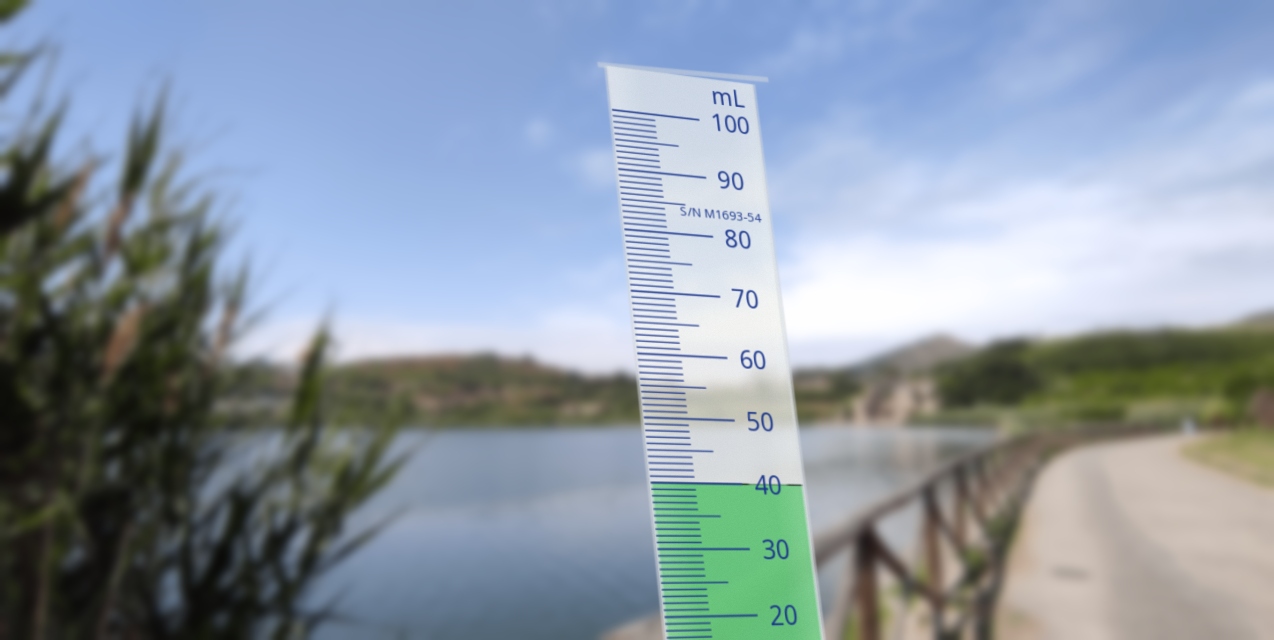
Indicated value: 40 mL
